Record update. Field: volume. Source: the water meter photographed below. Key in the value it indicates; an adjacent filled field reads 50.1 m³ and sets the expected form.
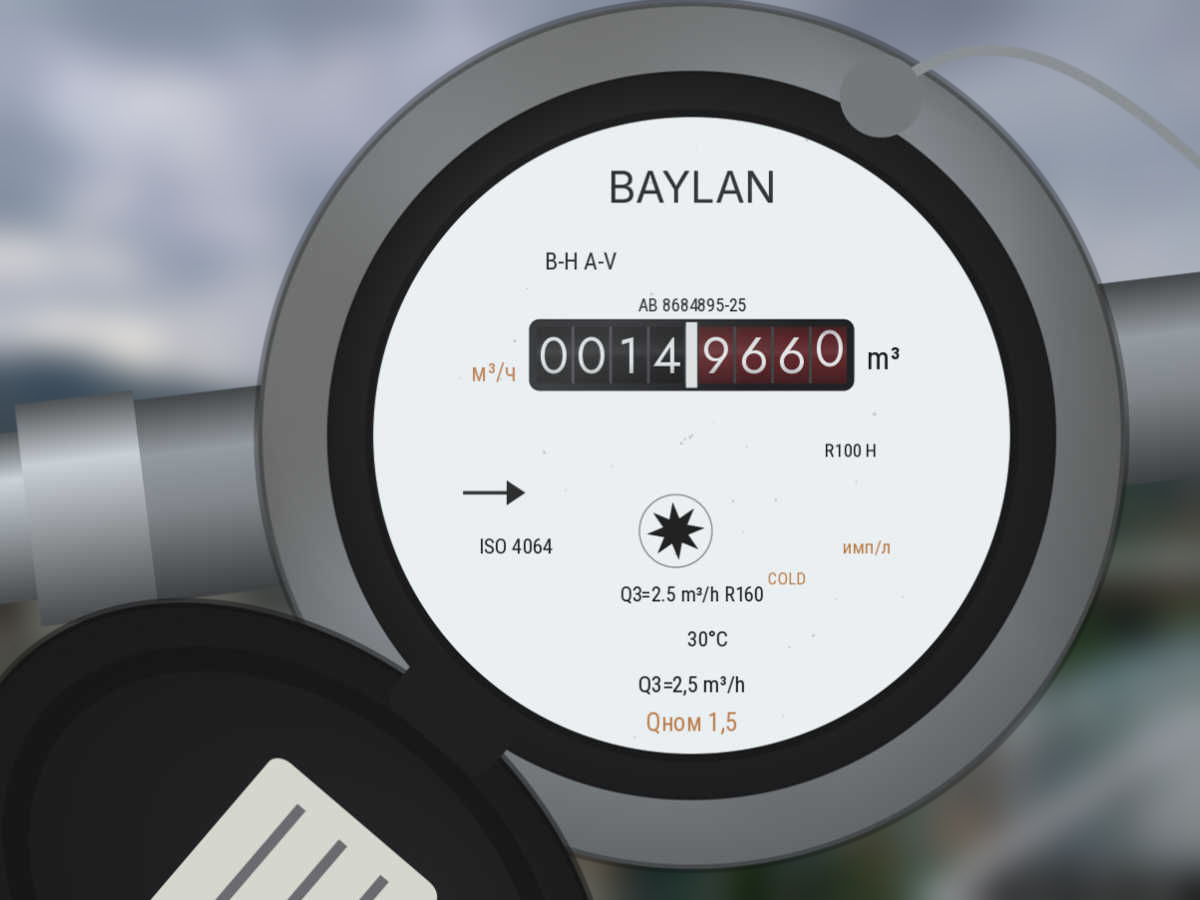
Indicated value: 14.9660 m³
